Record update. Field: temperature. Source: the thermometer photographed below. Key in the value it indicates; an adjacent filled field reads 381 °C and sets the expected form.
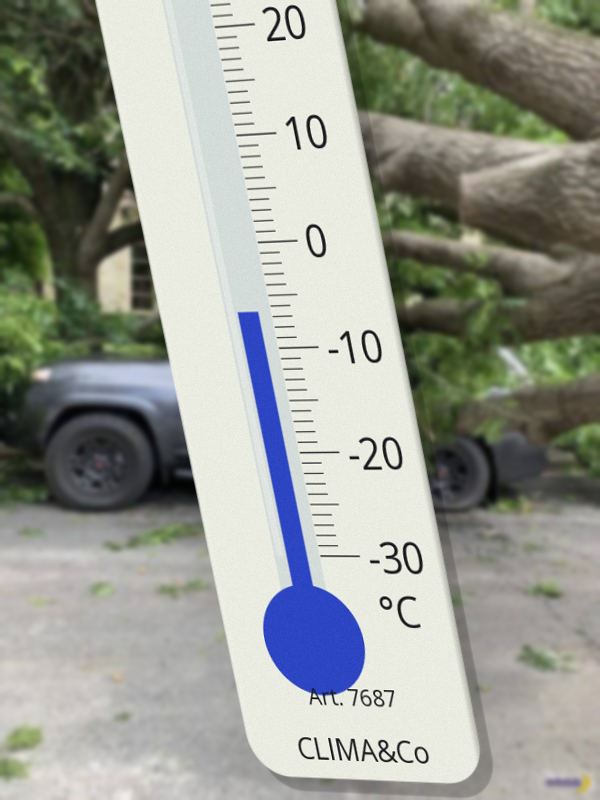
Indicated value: -6.5 °C
